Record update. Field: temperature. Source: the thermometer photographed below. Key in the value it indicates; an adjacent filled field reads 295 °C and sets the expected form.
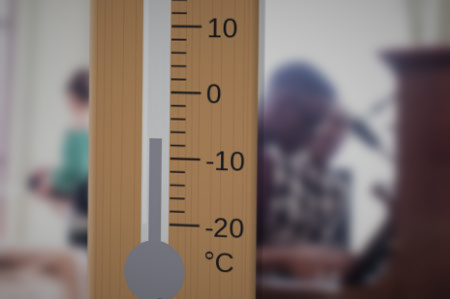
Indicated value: -7 °C
